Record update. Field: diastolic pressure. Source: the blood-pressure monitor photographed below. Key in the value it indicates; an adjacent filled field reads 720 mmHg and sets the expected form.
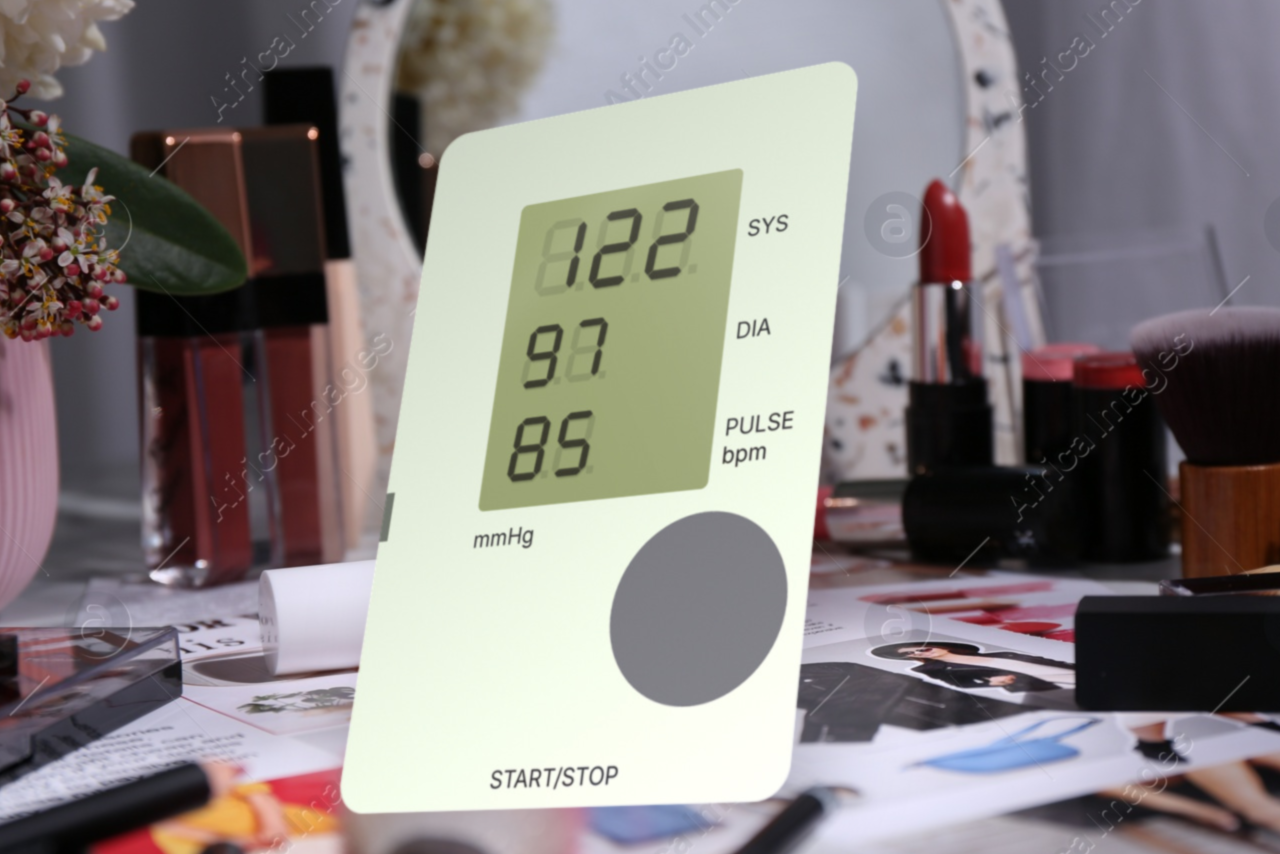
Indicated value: 97 mmHg
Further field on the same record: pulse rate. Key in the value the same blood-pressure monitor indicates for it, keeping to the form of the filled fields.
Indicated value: 85 bpm
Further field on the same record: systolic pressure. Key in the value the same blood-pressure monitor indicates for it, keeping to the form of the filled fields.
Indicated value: 122 mmHg
